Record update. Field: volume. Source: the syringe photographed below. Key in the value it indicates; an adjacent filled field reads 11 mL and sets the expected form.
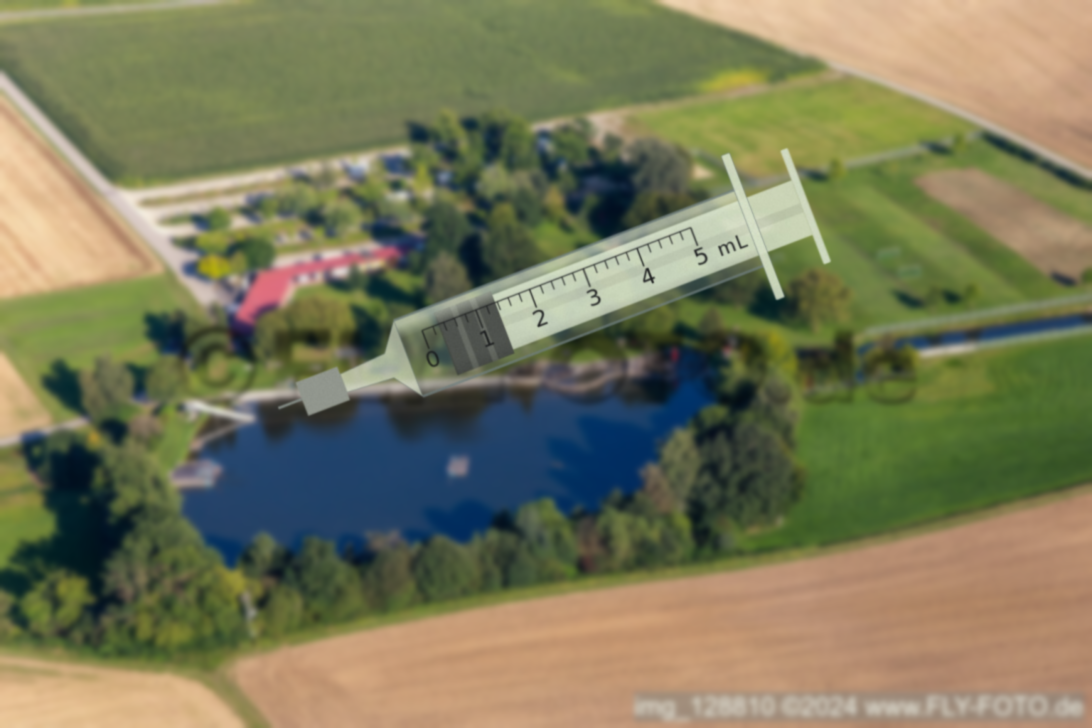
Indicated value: 0.3 mL
